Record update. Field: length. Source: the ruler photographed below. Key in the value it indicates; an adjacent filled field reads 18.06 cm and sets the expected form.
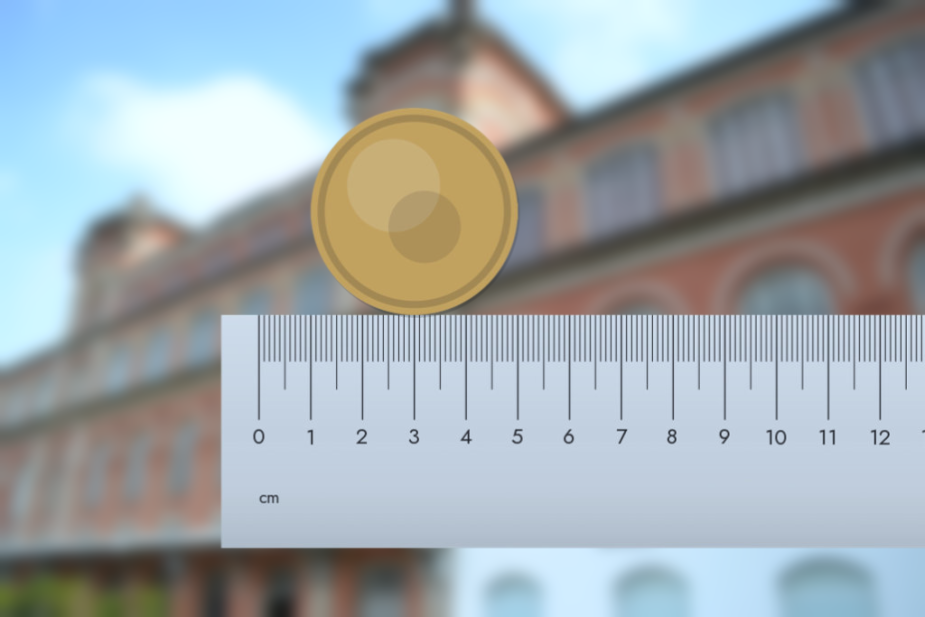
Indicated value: 4 cm
